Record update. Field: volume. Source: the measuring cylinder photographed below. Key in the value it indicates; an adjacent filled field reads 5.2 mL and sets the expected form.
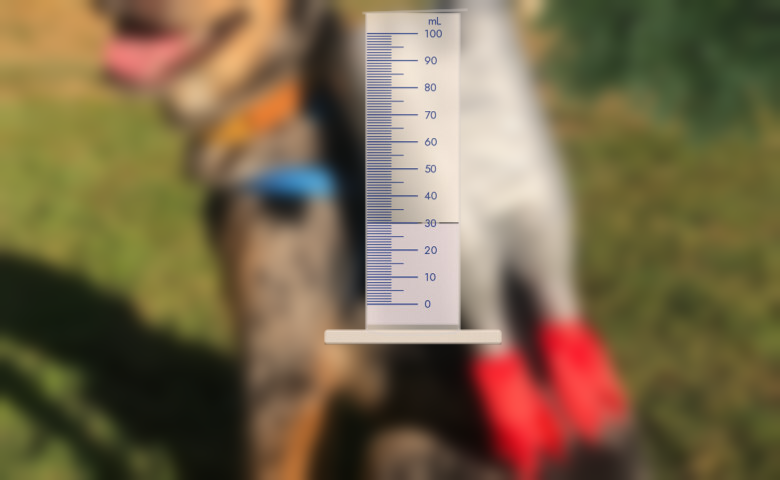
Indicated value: 30 mL
